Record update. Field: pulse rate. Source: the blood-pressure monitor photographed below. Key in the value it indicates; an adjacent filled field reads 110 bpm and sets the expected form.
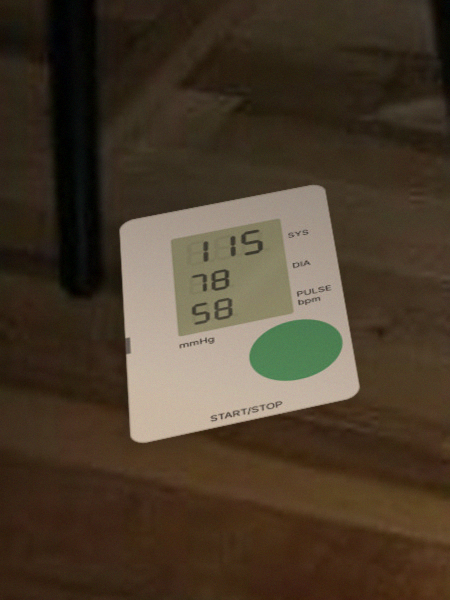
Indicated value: 58 bpm
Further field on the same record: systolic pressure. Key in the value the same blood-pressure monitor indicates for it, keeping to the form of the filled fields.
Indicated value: 115 mmHg
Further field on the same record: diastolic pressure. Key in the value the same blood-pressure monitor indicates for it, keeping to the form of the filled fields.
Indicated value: 78 mmHg
